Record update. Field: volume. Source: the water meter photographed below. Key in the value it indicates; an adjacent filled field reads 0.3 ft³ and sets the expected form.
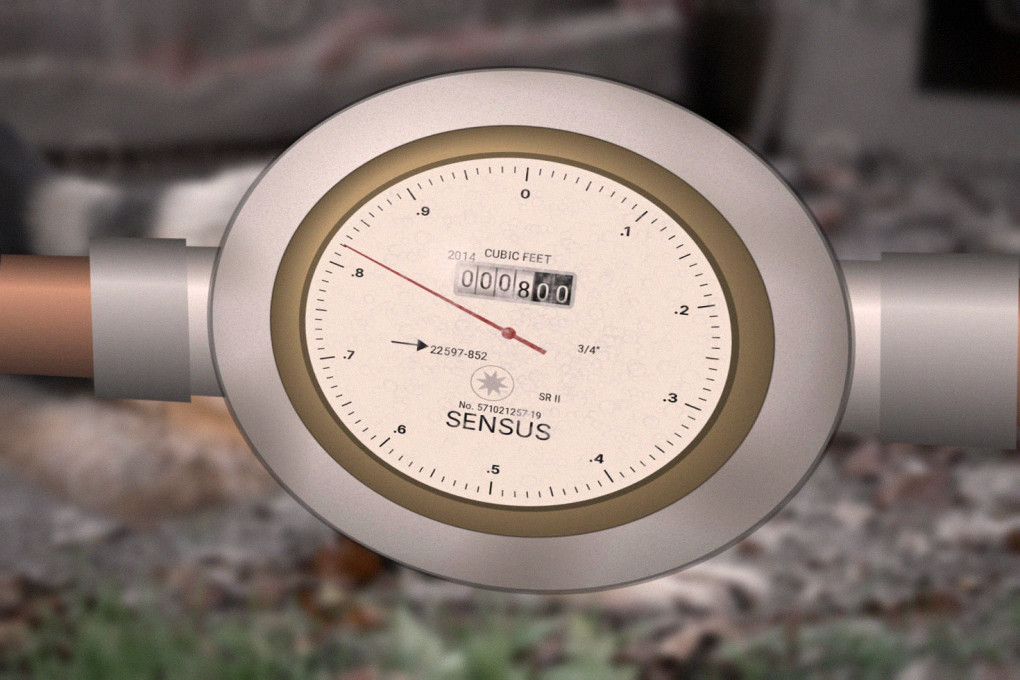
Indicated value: 799.82 ft³
